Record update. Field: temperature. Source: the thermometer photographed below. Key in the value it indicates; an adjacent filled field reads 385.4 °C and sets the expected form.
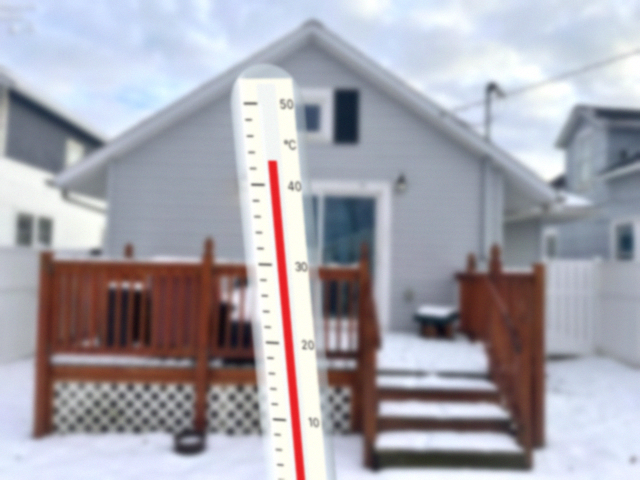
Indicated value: 43 °C
